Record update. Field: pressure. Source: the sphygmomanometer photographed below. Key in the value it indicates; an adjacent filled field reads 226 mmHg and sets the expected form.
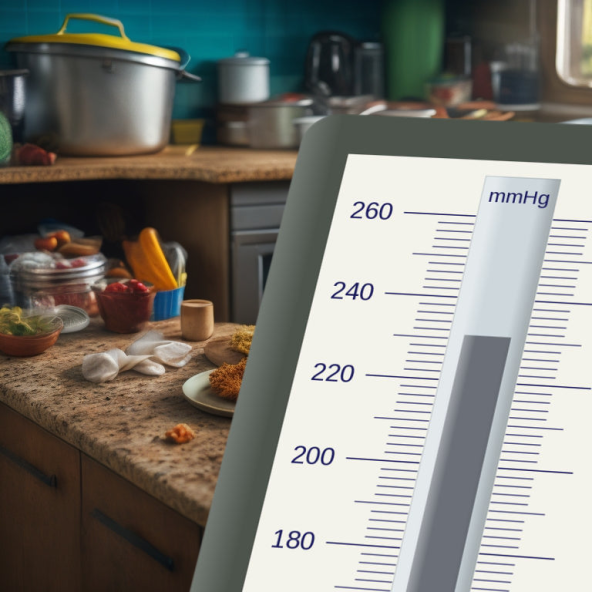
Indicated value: 231 mmHg
